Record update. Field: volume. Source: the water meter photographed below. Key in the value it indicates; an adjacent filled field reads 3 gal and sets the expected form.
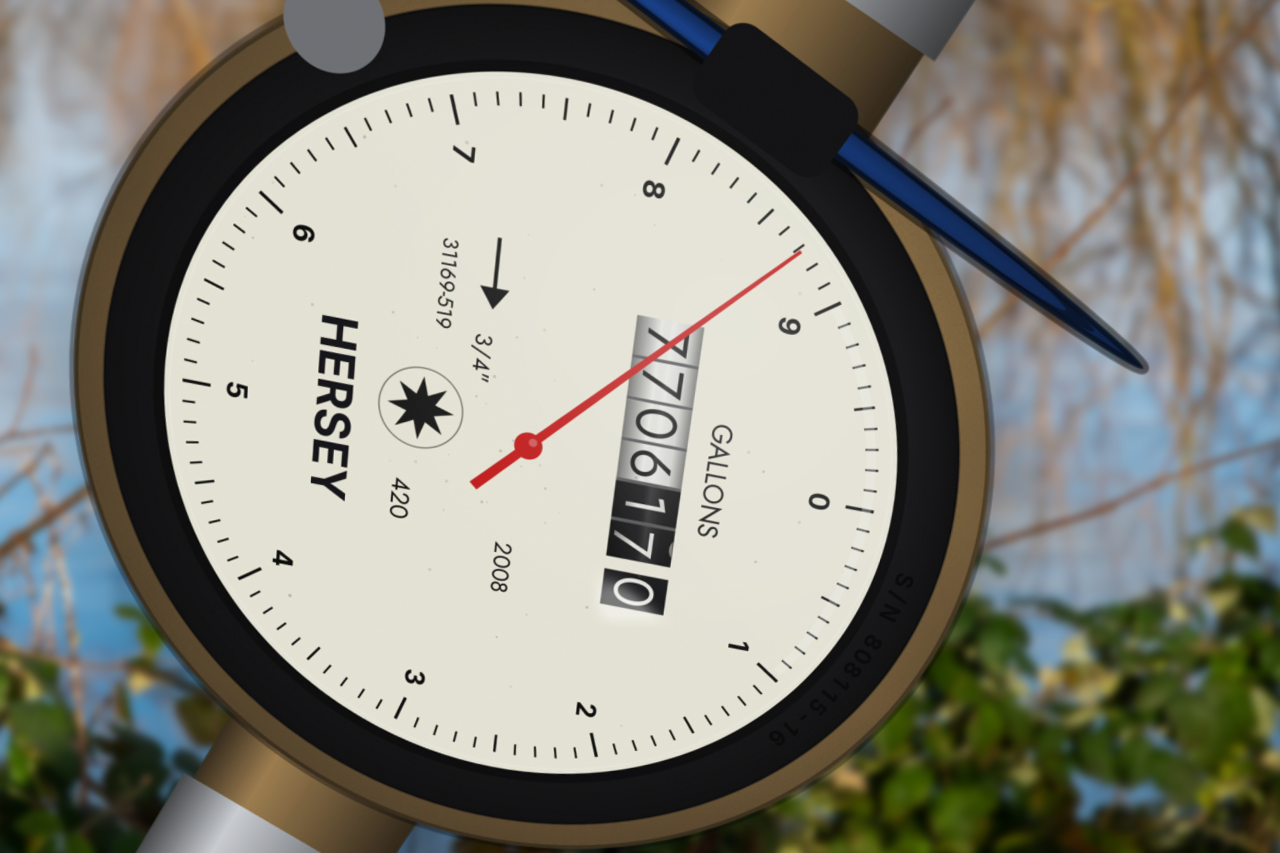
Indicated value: 7706168.7 gal
